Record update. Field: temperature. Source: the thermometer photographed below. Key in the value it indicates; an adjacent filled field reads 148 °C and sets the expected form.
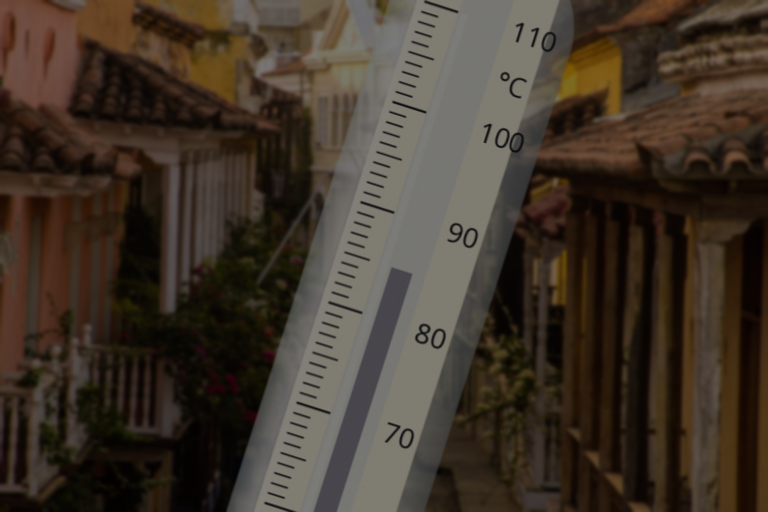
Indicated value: 85 °C
